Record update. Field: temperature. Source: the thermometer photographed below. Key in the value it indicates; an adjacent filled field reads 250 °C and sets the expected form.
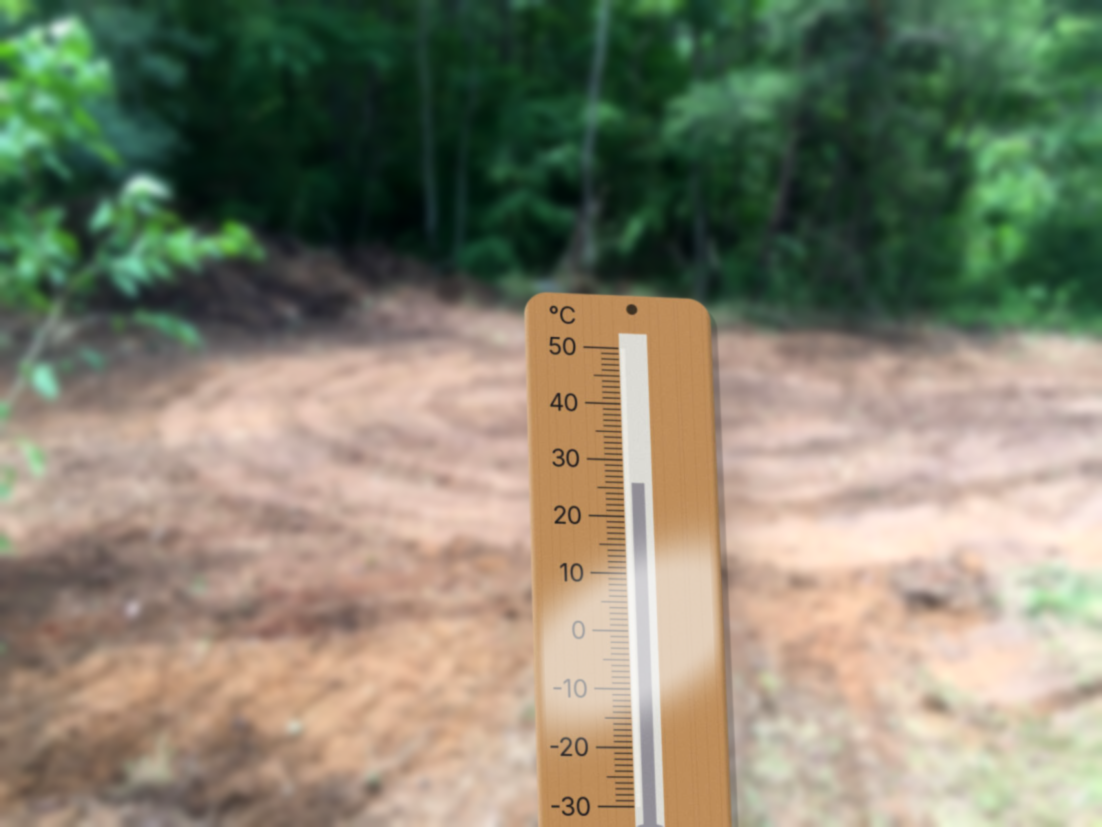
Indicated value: 26 °C
